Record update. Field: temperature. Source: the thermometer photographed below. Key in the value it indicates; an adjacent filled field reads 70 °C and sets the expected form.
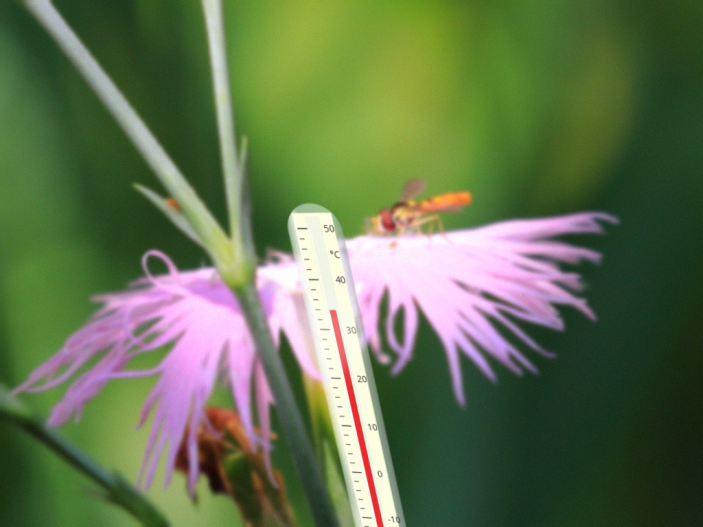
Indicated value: 34 °C
